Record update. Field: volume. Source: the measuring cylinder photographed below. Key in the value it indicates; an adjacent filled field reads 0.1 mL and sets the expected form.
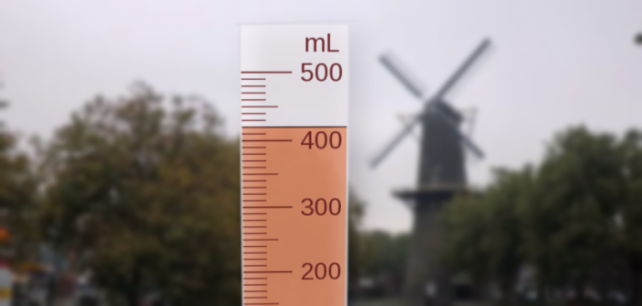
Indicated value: 420 mL
